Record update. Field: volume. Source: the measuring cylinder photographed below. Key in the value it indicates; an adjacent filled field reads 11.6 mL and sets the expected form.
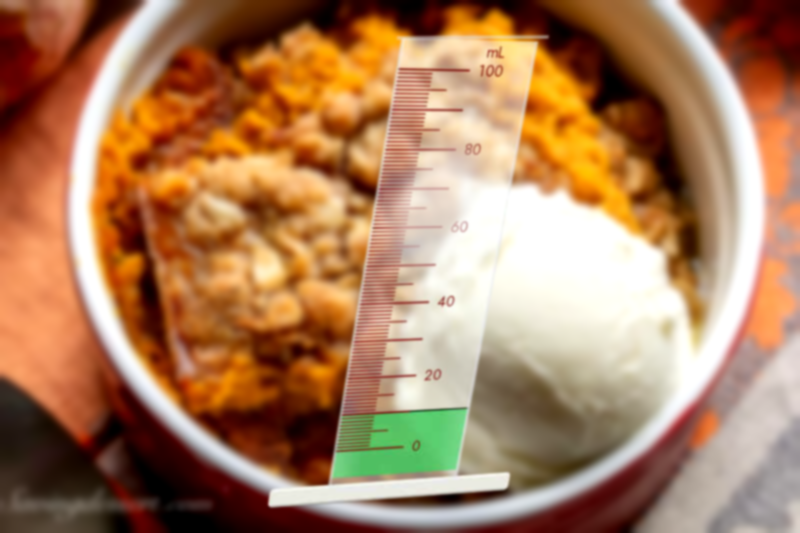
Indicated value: 10 mL
